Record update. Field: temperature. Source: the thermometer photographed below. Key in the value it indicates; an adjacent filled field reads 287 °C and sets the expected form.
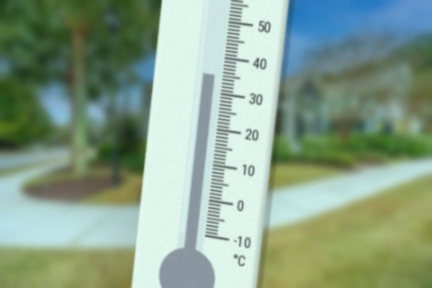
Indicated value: 35 °C
